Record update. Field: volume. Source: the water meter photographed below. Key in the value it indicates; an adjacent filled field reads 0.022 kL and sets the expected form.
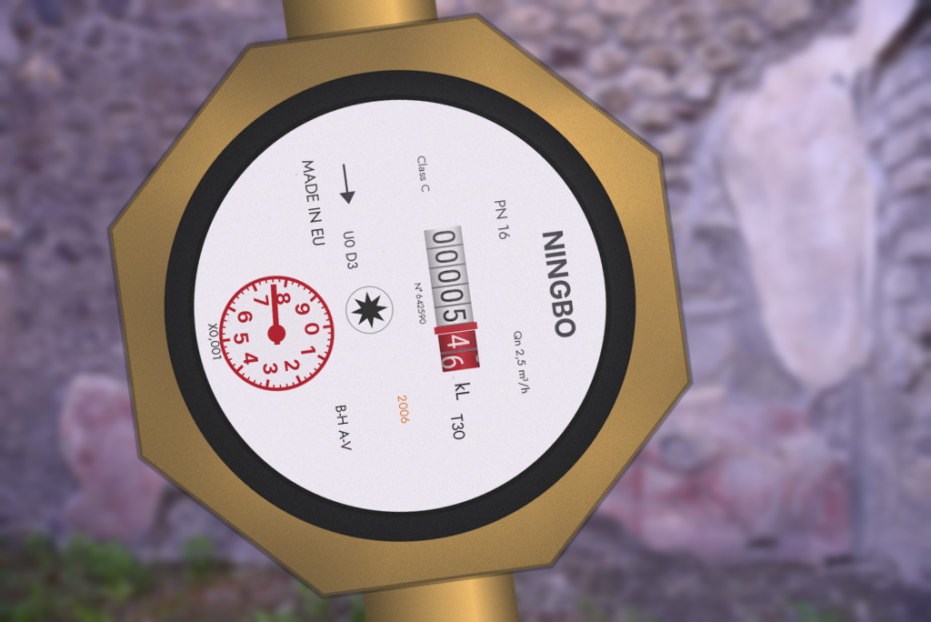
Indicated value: 5.457 kL
